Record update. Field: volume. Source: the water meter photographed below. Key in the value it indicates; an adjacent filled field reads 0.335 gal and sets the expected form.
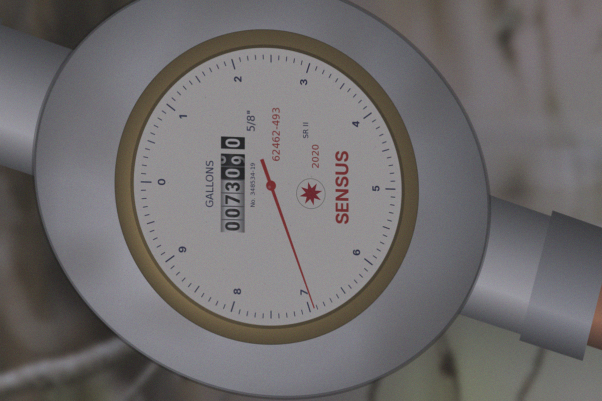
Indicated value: 73086.9 gal
